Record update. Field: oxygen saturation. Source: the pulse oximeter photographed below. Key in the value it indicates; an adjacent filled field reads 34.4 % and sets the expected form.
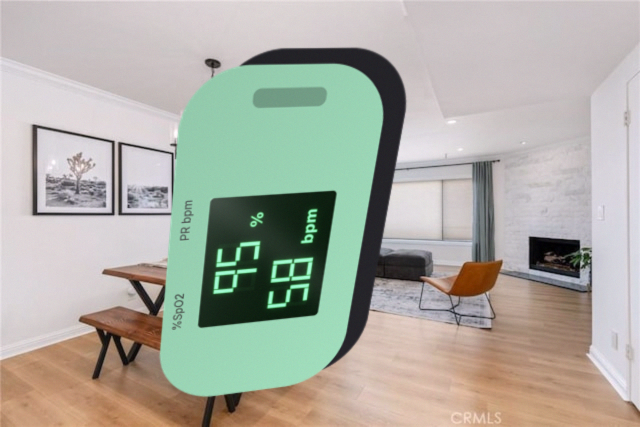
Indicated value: 95 %
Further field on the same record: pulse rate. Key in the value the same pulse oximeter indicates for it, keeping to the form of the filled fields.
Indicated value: 58 bpm
